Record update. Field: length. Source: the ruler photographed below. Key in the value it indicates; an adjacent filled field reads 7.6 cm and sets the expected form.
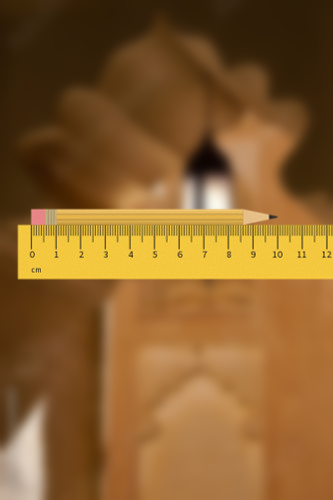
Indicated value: 10 cm
